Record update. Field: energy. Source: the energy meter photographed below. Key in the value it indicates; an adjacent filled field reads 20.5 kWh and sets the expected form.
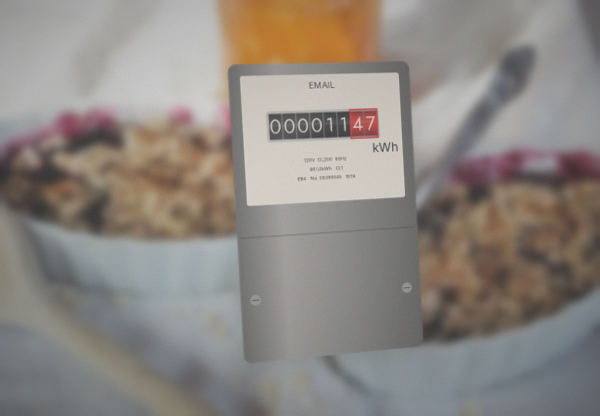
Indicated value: 11.47 kWh
